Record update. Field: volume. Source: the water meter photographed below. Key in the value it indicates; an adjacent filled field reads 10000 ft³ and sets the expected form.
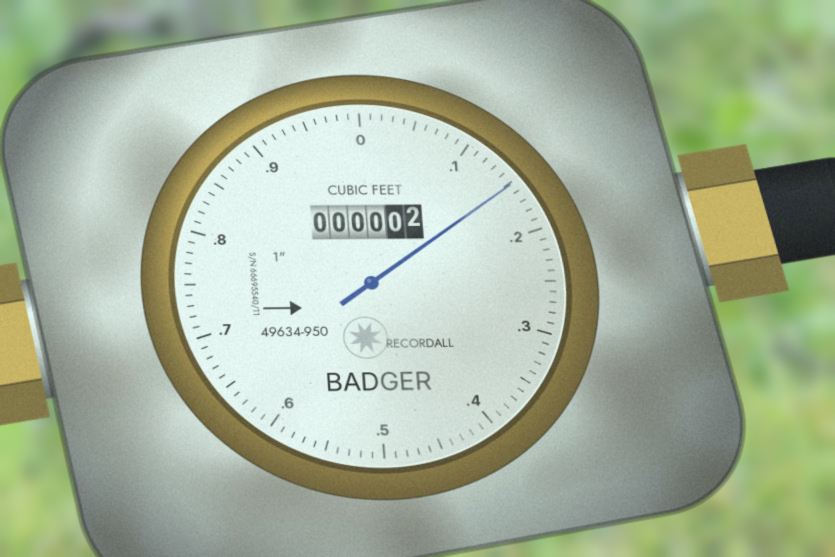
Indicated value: 2.15 ft³
